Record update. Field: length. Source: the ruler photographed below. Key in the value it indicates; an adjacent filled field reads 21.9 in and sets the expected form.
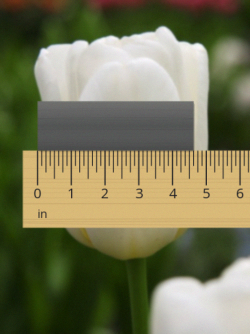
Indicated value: 4.625 in
